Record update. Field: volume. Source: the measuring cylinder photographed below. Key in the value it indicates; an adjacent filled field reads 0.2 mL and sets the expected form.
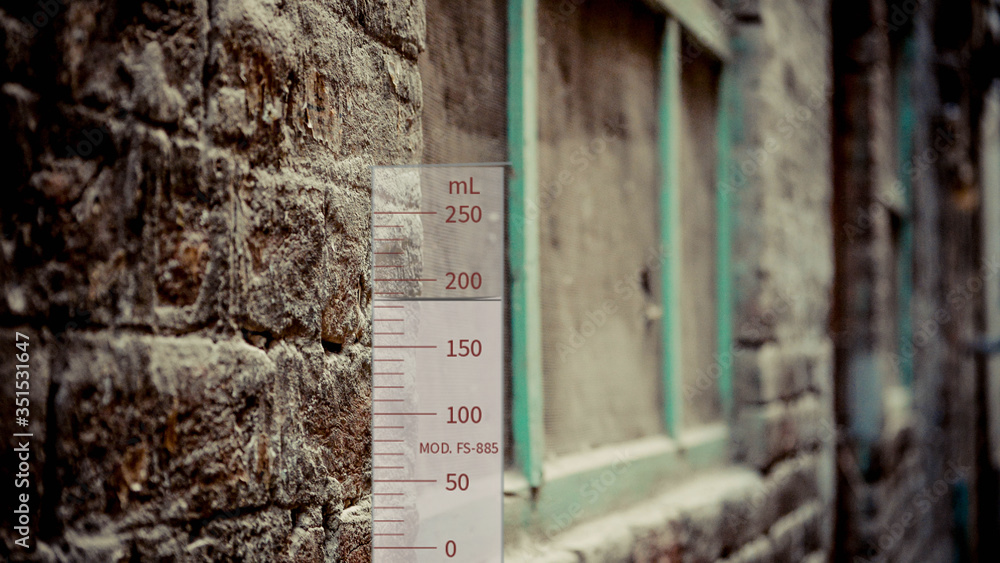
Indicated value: 185 mL
